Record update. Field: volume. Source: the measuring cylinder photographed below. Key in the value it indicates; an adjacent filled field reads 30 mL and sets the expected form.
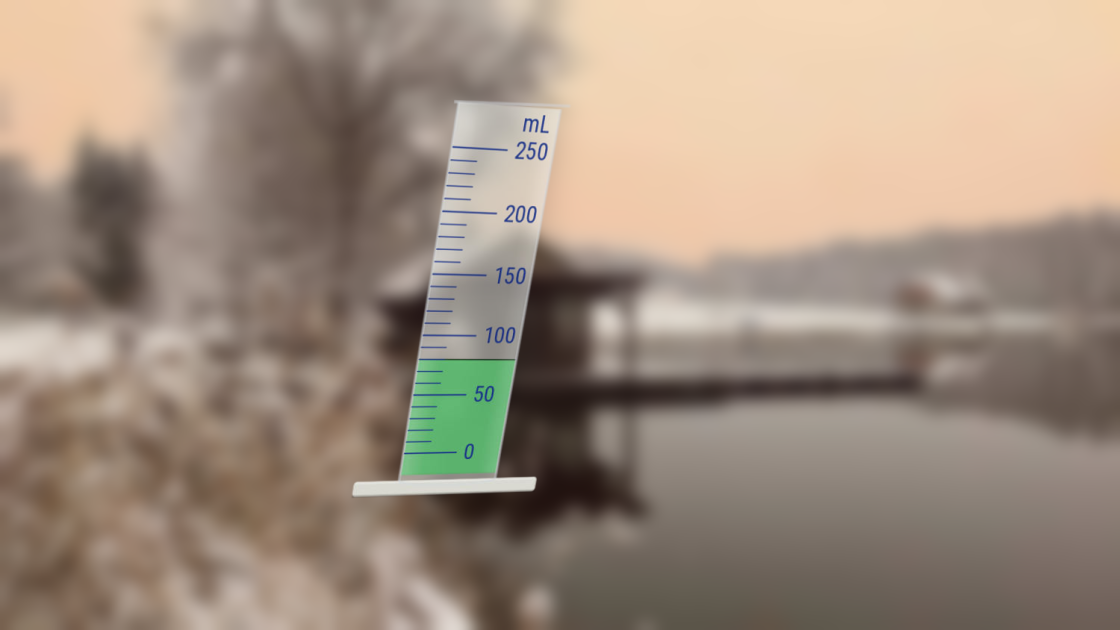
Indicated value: 80 mL
